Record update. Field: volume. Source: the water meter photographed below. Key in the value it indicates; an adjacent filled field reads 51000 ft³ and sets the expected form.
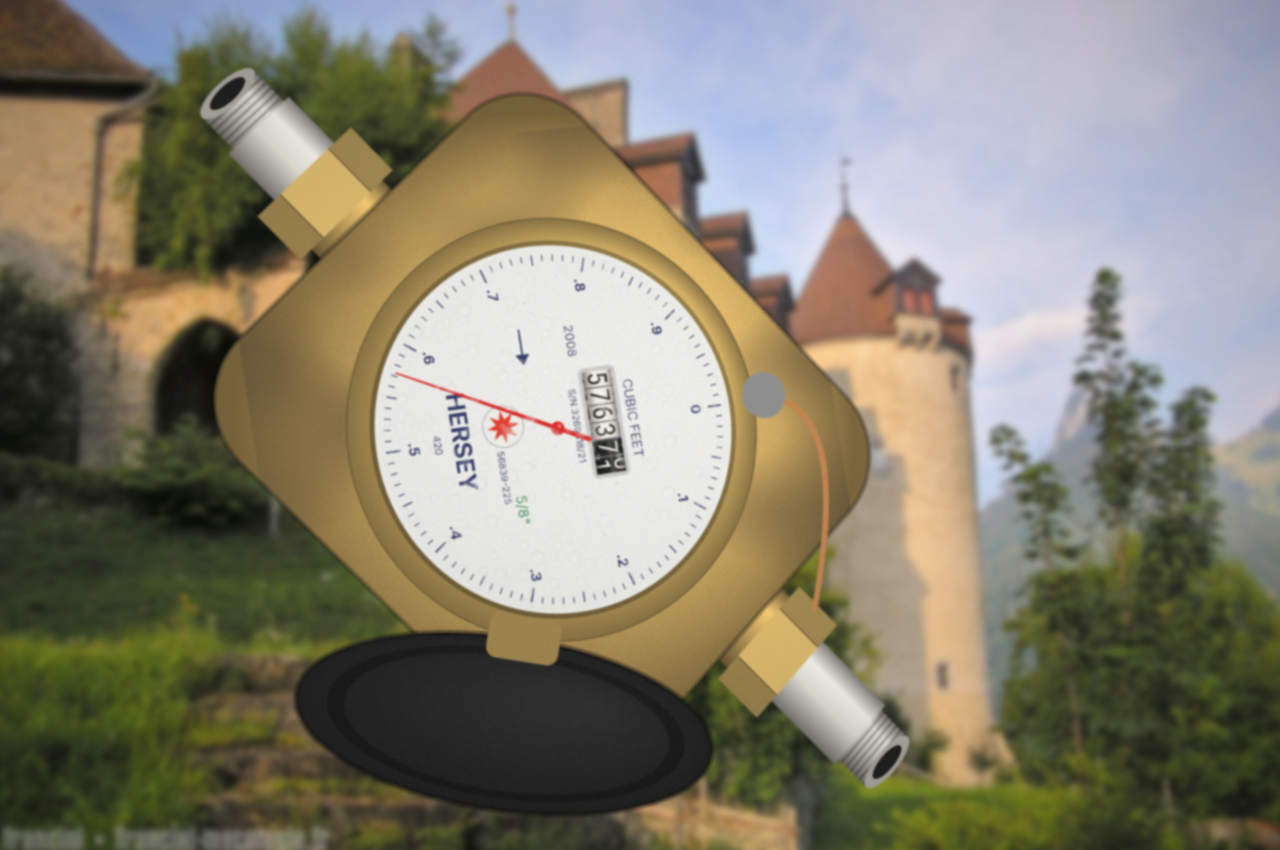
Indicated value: 576370.57 ft³
